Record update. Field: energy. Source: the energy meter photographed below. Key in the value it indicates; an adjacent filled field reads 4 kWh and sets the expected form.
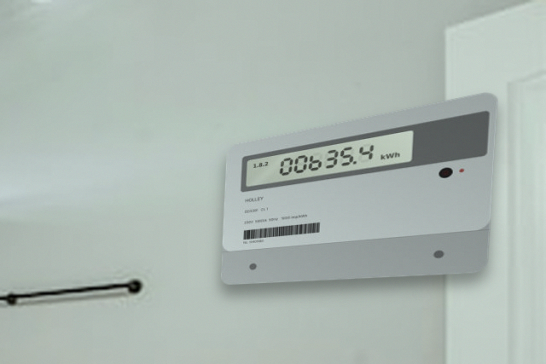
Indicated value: 635.4 kWh
